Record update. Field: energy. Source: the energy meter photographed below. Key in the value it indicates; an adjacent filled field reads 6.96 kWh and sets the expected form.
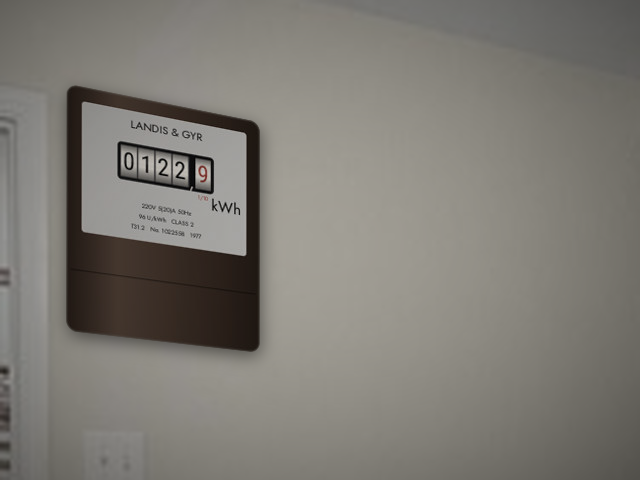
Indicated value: 122.9 kWh
